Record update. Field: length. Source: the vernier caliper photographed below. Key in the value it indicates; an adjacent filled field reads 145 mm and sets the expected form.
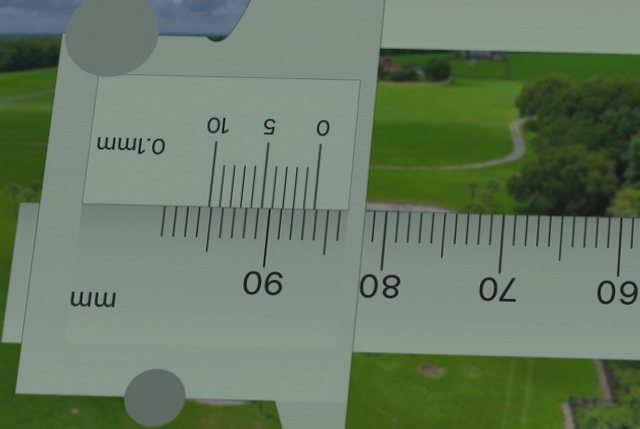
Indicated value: 86.2 mm
